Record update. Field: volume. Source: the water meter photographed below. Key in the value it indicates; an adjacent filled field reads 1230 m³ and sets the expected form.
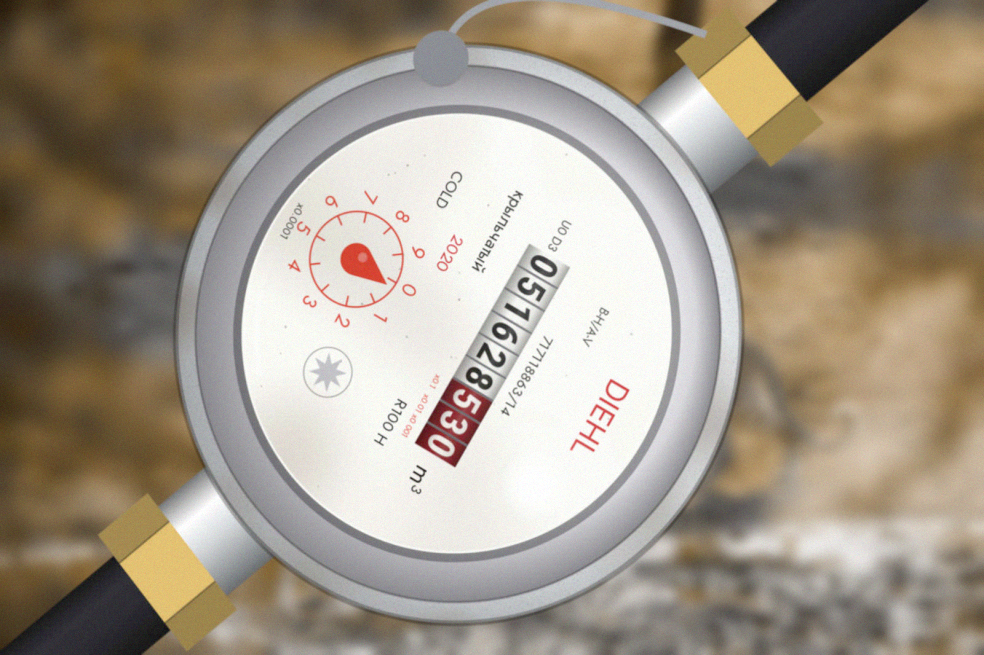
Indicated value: 51628.5300 m³
